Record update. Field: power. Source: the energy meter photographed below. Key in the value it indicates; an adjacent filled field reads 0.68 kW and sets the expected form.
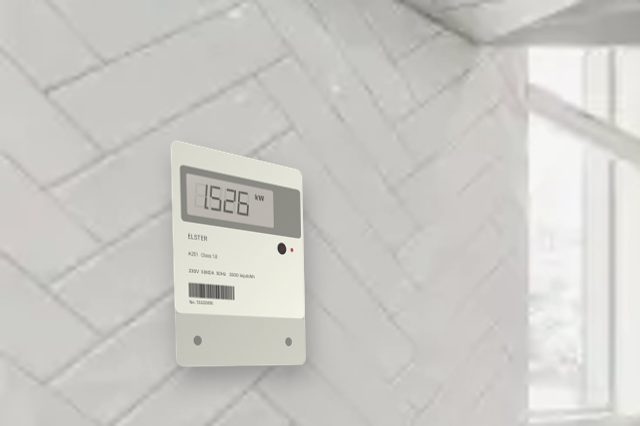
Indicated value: 1.526 kW
